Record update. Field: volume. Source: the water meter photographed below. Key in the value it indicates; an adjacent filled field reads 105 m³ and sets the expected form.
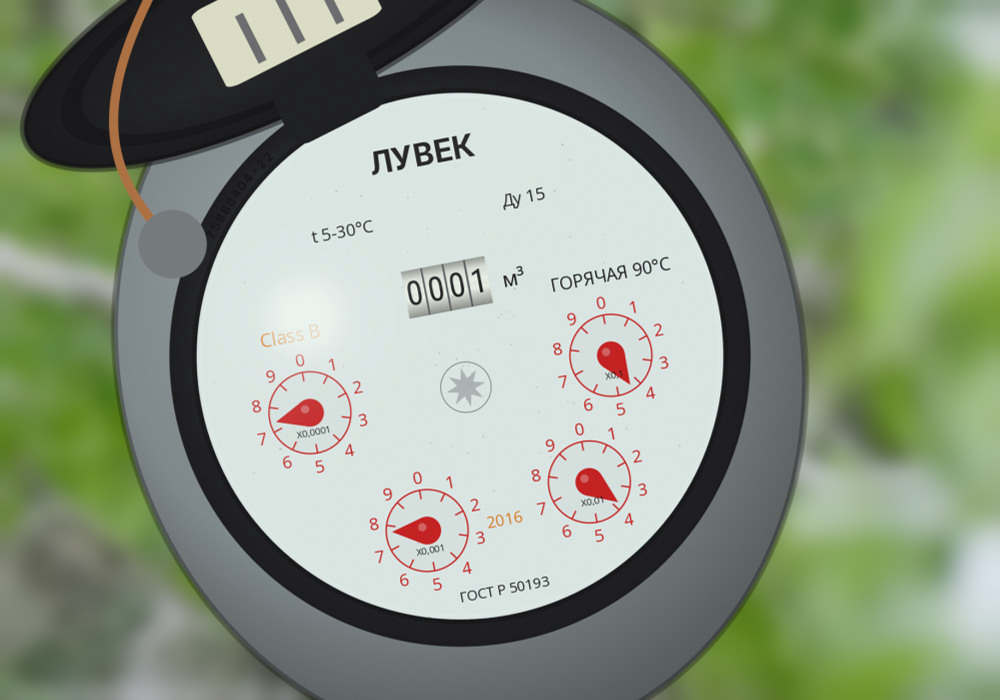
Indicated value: 1.4377 m³
